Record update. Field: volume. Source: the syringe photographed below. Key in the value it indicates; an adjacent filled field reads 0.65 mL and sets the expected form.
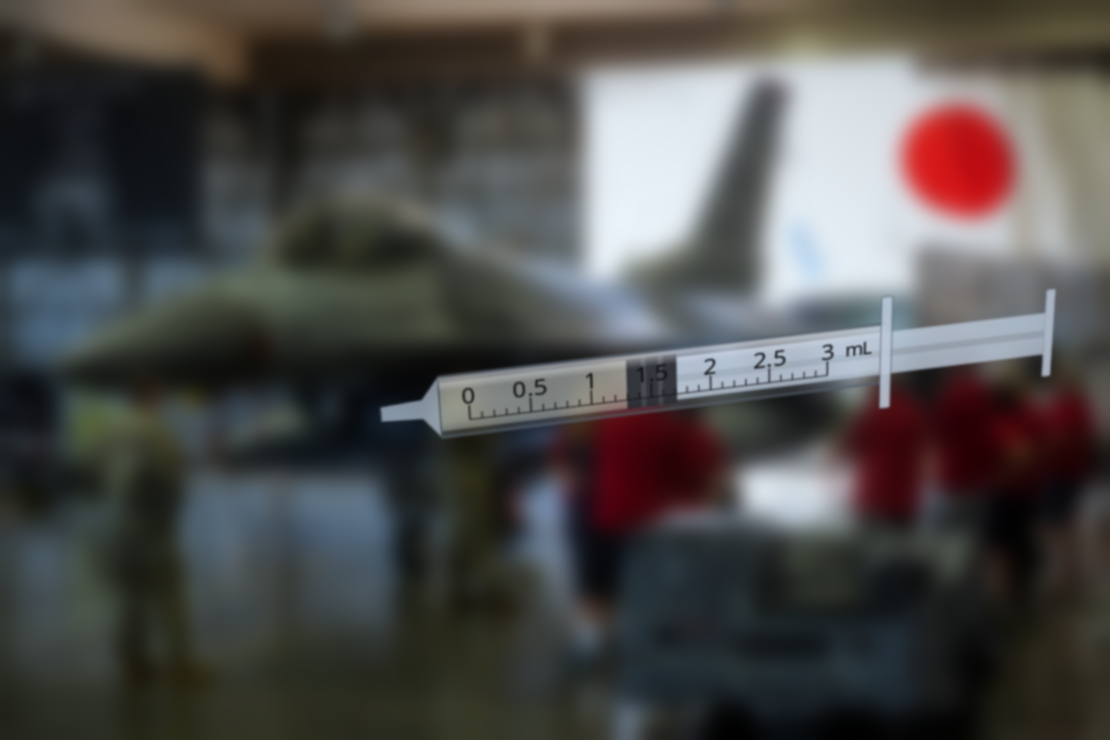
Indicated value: 1.3 mL
